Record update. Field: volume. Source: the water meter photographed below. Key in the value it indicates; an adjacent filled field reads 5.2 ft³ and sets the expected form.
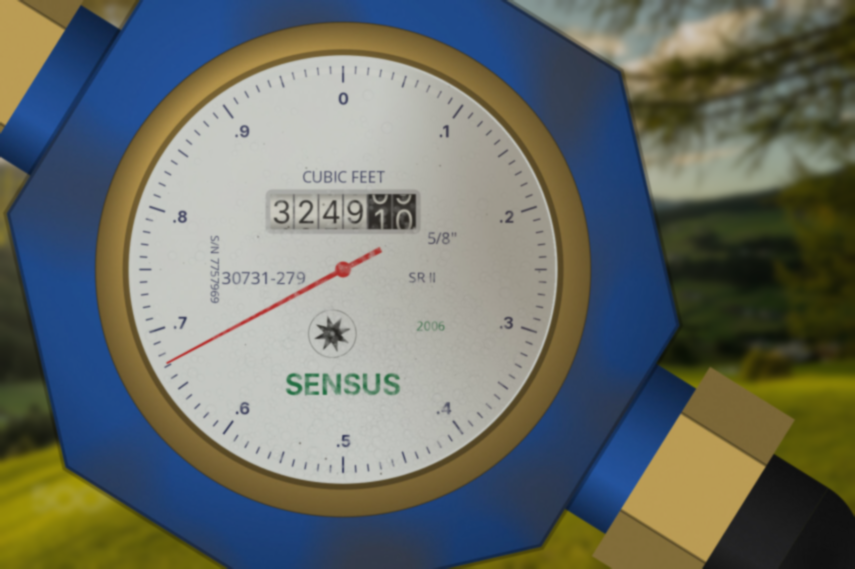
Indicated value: 324909.67 ft³
